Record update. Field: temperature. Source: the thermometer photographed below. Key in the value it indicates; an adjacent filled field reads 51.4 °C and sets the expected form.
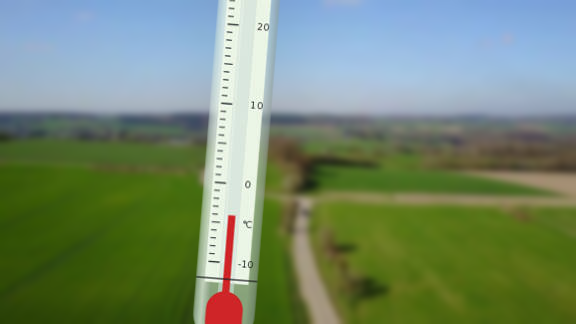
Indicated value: -4 °C
